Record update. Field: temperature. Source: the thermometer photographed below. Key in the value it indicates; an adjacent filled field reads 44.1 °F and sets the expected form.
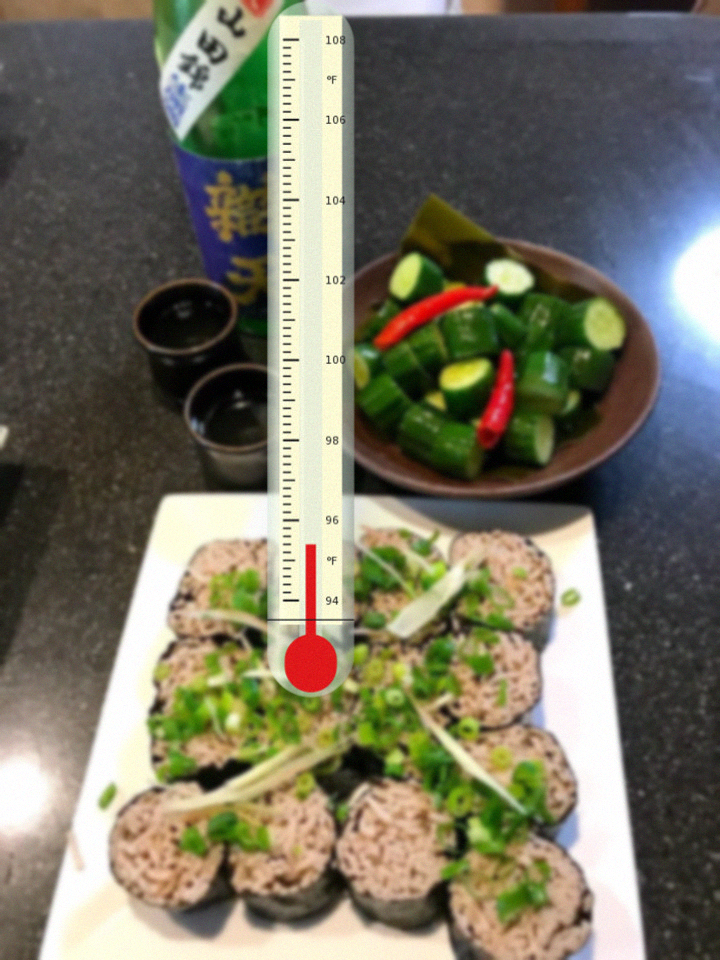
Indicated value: 95.4 °F
